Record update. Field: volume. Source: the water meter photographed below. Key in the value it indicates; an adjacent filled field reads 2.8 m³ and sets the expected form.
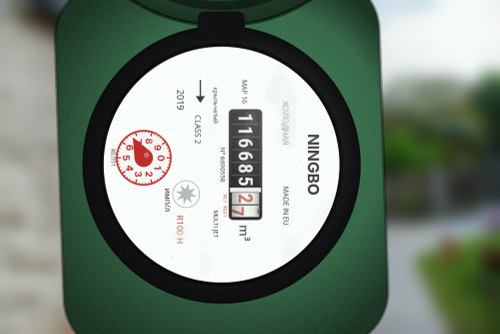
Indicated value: 116685.266 m³
